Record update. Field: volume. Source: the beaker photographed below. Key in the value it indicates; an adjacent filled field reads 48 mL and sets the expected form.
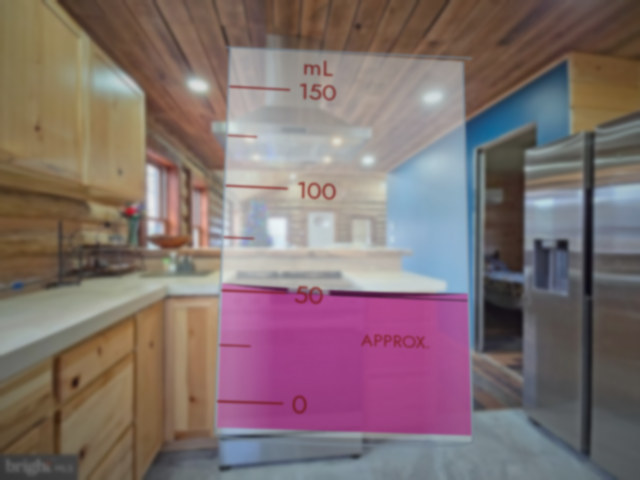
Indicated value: 50 mL
